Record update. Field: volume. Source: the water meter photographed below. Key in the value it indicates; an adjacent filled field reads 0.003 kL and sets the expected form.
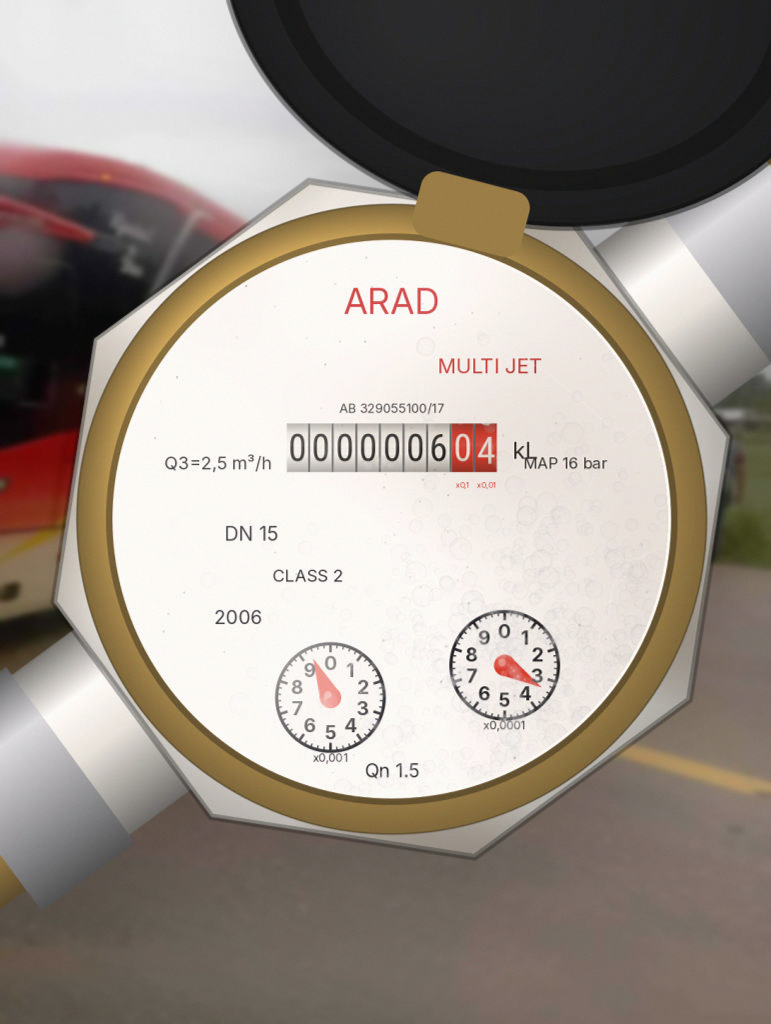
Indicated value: 6.0393 kL
